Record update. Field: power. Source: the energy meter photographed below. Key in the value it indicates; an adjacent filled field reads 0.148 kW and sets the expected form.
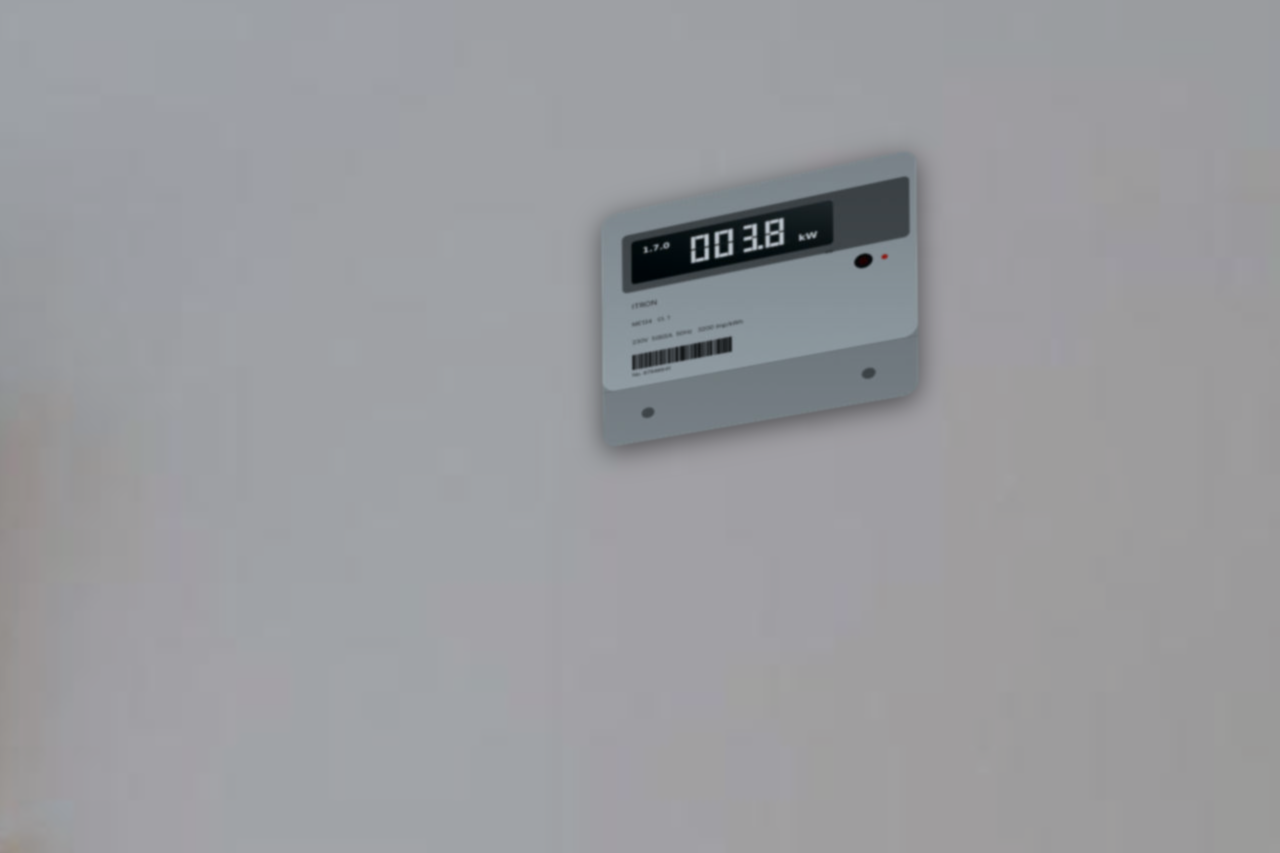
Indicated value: 3.8 kW
